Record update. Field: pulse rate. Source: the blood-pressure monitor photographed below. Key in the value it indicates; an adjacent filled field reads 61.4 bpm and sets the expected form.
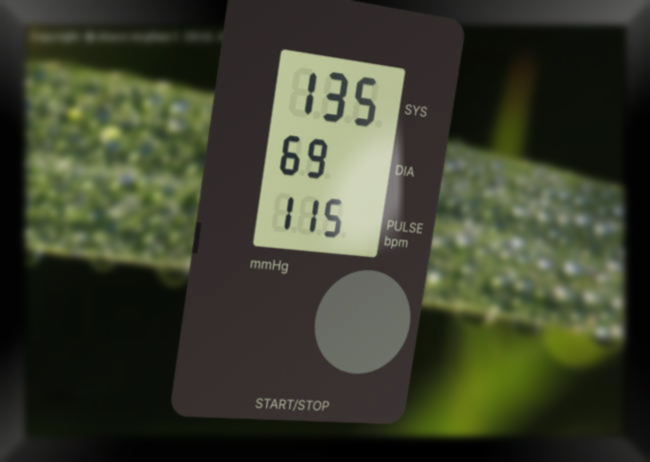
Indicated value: 115 bpm
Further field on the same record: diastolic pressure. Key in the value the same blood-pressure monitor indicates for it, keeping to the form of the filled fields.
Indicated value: 69 mmHg
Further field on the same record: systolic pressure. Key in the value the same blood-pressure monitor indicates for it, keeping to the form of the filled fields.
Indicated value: 135 mmHg
